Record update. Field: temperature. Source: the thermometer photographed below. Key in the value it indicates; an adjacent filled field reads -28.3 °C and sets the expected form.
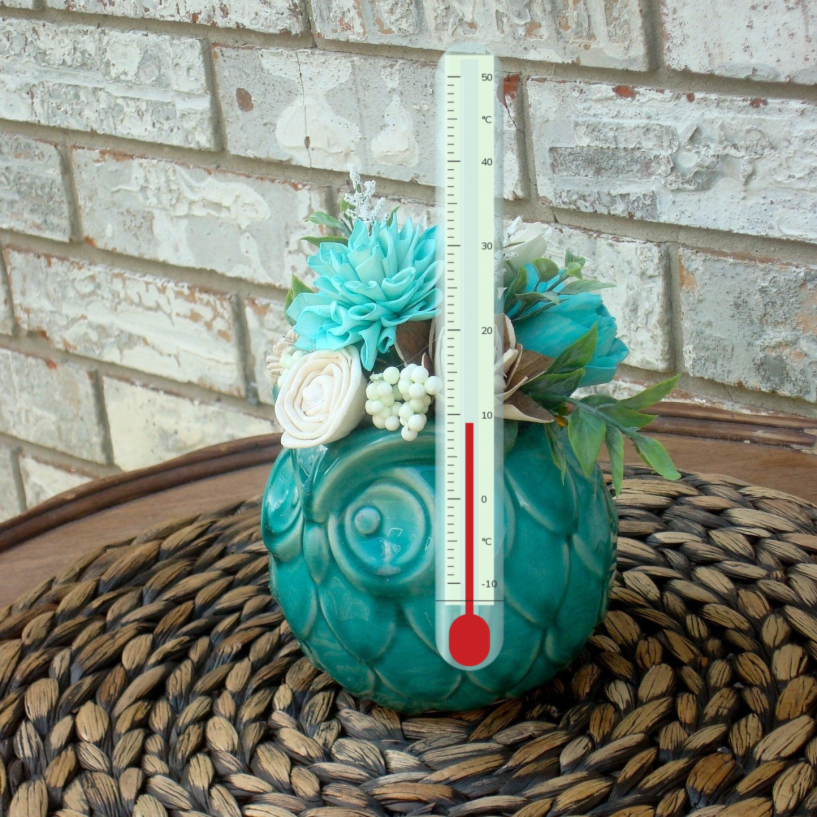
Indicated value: 9 °C
